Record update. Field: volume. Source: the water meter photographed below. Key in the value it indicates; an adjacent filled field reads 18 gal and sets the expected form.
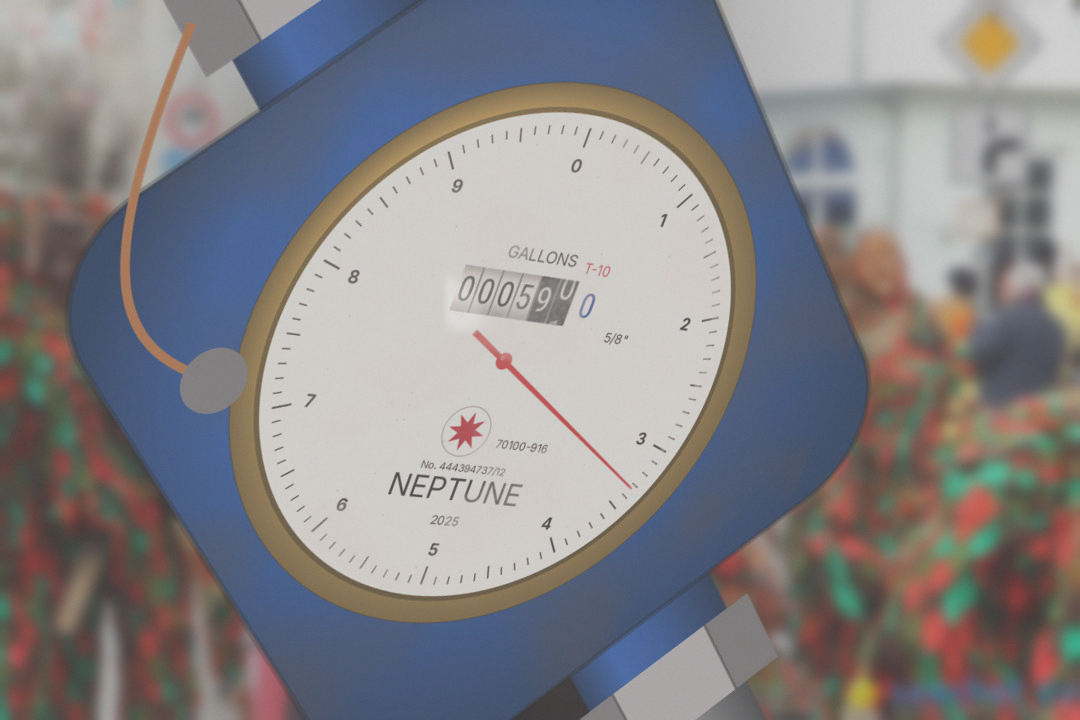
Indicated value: 5903.3 gal
